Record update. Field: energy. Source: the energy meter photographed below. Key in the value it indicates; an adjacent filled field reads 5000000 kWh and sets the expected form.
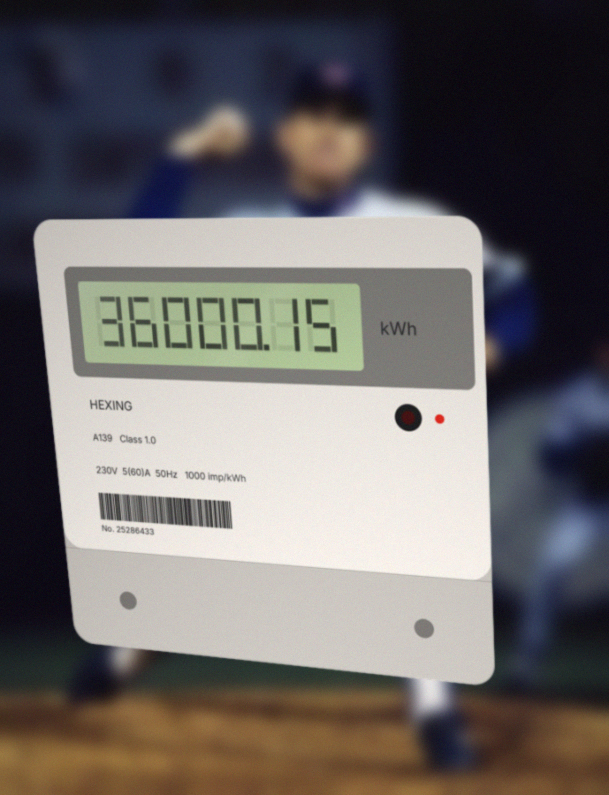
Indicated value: 36000.15 kWh
